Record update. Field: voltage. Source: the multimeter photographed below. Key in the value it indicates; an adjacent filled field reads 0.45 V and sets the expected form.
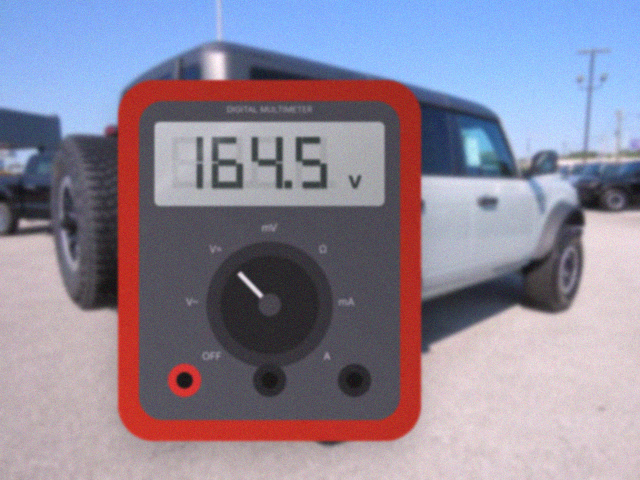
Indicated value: 164.5 V
